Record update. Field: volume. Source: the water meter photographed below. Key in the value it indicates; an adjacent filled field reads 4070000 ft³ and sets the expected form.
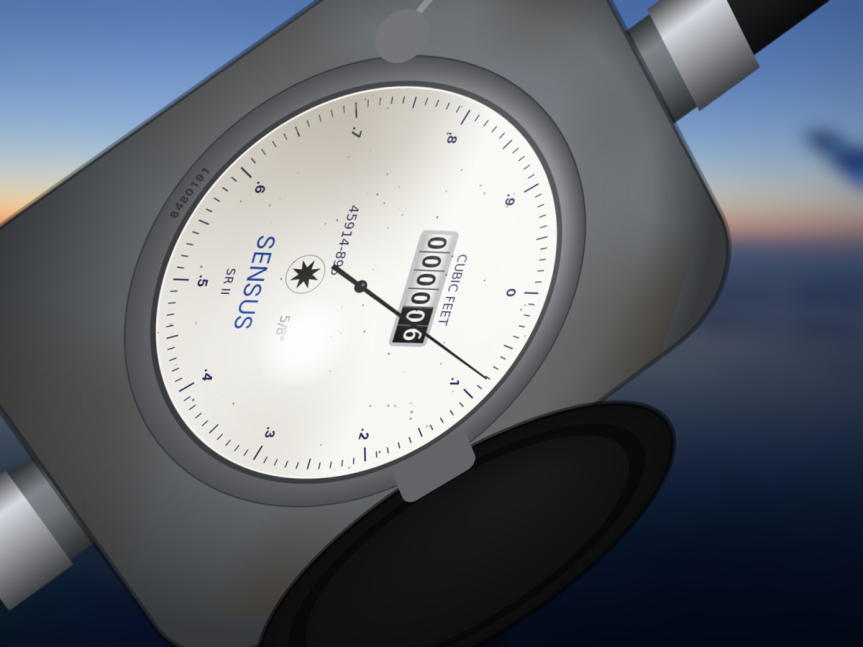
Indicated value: 6.08 ft³
